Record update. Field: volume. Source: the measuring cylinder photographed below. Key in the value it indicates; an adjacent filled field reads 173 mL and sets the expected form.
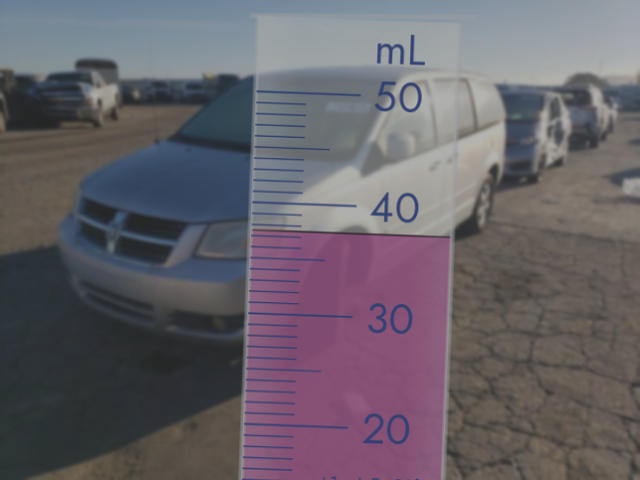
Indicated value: 37.5 mL
